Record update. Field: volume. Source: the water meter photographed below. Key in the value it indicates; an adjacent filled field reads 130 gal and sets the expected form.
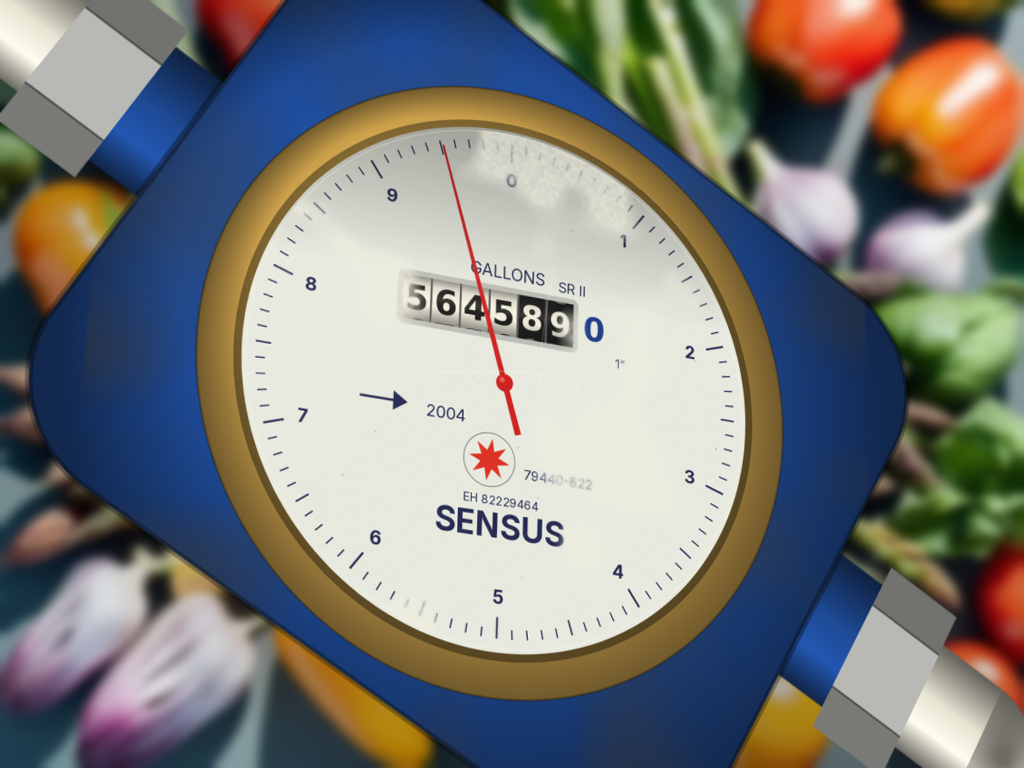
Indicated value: 5645889.5 gal
